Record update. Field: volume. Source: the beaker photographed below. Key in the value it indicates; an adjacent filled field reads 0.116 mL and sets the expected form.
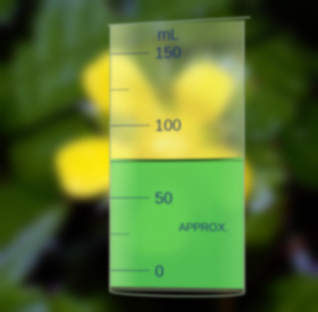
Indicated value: 75 mL
